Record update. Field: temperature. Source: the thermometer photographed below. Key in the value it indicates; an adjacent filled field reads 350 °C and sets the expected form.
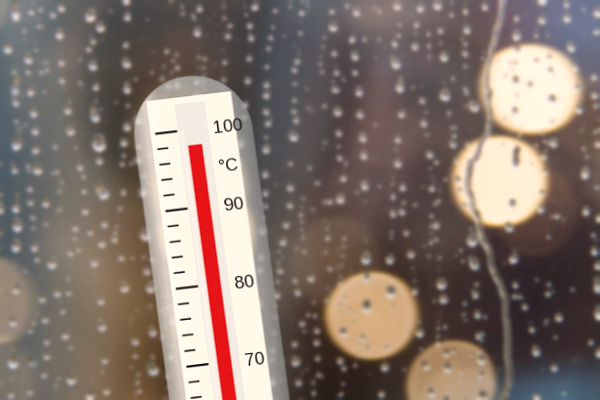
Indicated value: 98 °C
